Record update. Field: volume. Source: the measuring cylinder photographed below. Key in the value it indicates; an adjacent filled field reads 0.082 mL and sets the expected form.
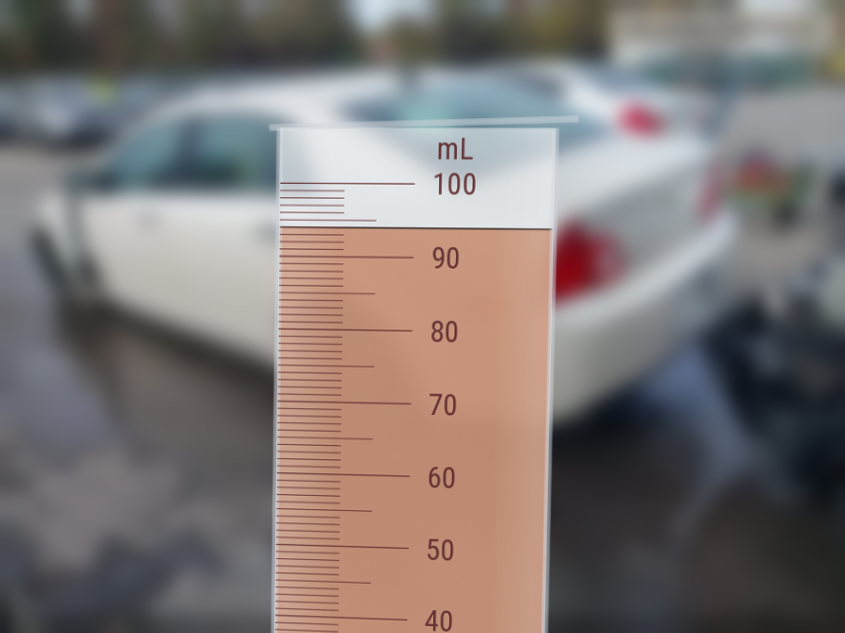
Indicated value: 94 mL
